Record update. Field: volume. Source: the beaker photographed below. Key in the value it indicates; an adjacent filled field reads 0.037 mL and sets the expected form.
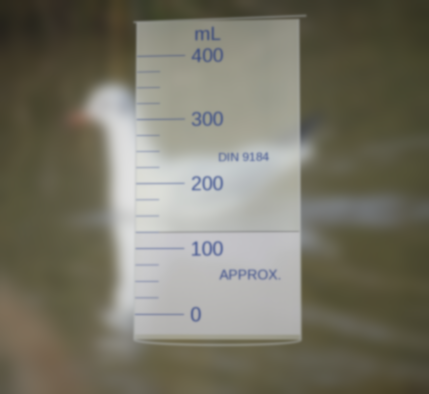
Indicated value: 125 mL
